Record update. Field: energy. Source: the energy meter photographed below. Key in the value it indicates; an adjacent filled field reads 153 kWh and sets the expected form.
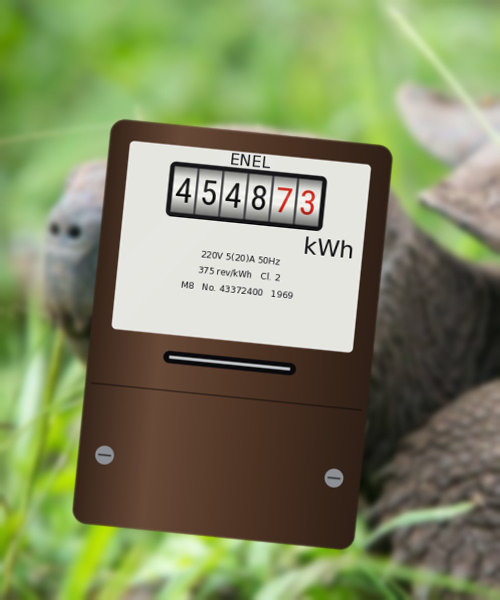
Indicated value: 4548.73 kWh
